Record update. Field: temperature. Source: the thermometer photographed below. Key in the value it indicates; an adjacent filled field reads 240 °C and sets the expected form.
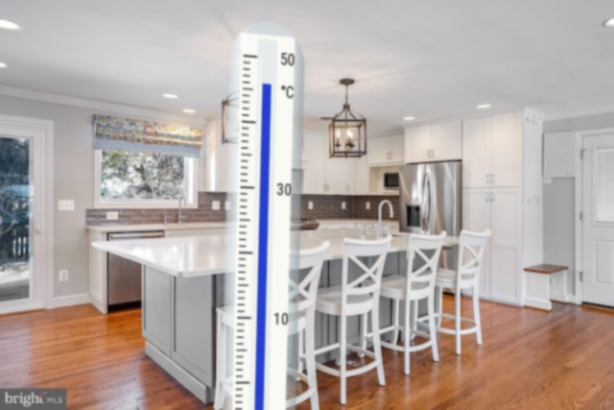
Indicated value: 46 °C
